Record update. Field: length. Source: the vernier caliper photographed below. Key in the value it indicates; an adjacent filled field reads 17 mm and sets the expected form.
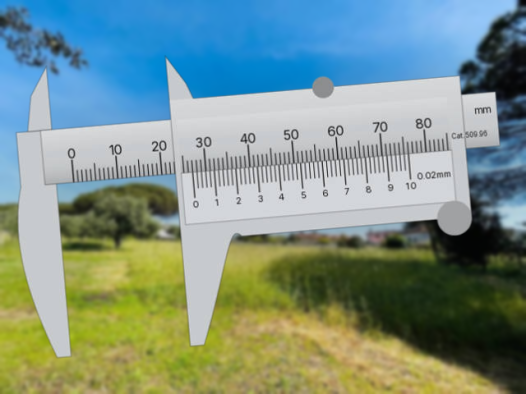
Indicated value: 27.0 mm
